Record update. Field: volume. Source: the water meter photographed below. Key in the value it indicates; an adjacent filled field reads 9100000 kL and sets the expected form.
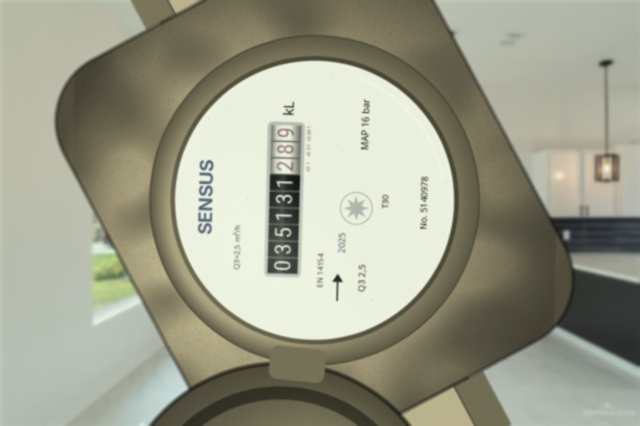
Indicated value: 35131.289 kL
